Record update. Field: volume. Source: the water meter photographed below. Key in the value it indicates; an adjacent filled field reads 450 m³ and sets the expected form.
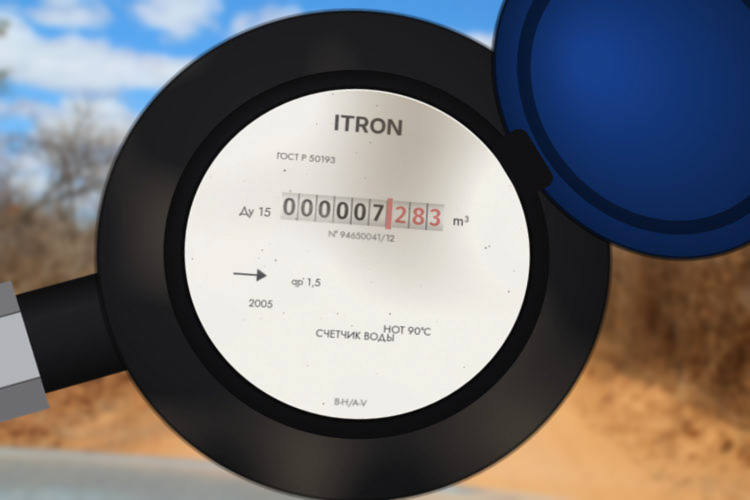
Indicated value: 7.283 m³
